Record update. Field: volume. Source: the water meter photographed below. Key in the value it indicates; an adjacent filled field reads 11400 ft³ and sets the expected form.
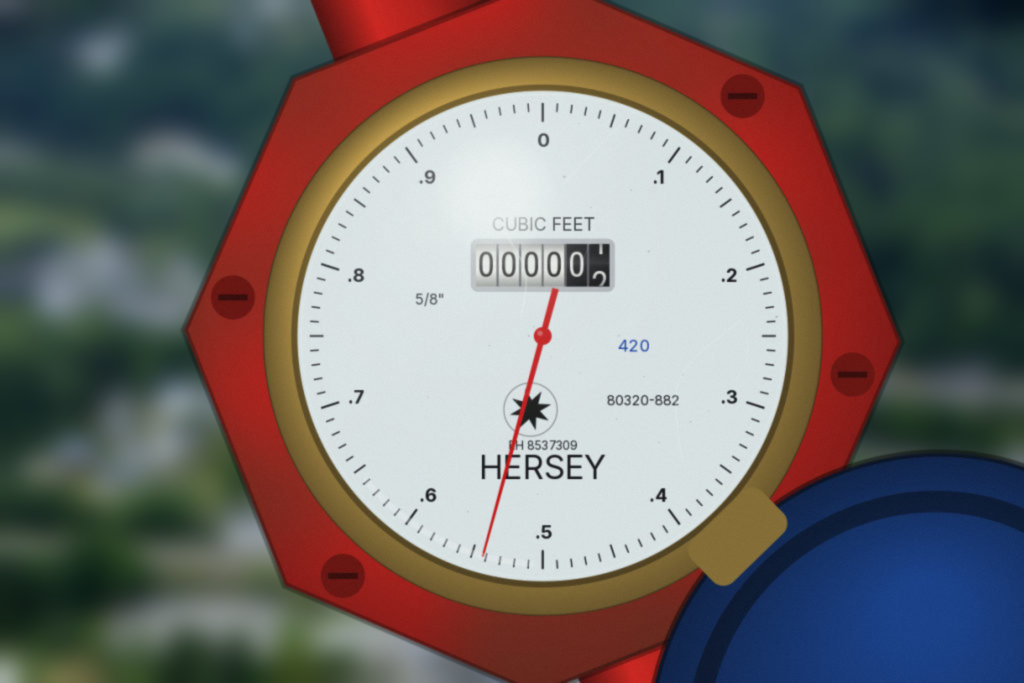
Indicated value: 1.54 ft³
